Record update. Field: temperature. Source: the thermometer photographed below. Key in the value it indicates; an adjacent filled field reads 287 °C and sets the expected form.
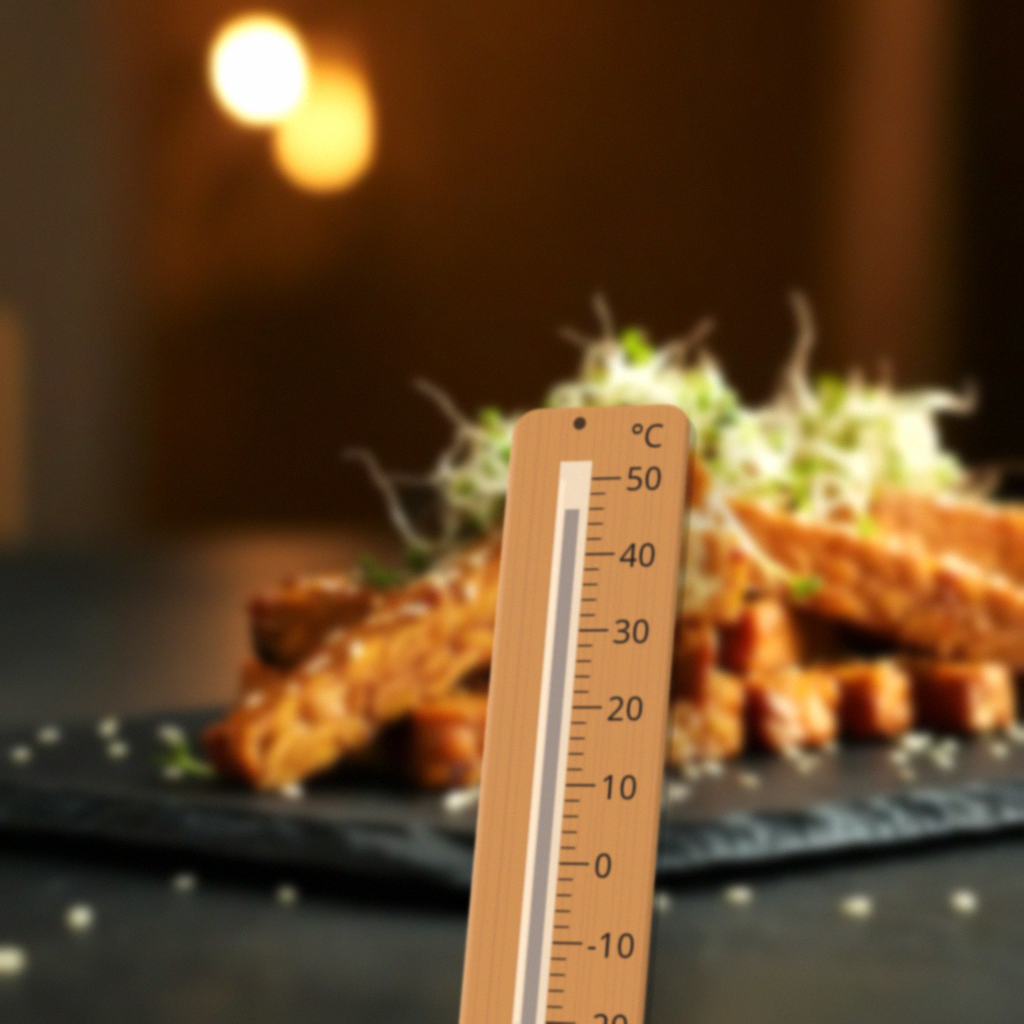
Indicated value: 46 °C
